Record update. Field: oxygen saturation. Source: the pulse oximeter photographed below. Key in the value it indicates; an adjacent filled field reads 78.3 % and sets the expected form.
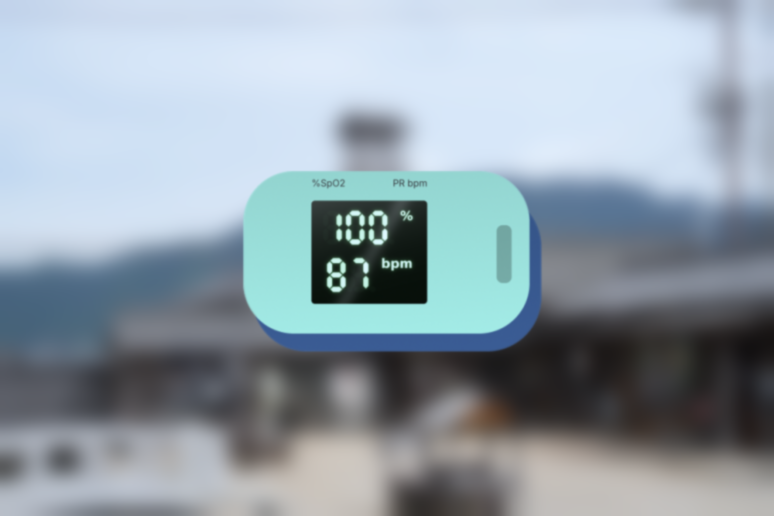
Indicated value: 100 %
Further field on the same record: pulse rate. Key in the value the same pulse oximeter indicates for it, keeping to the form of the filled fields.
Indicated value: 87 bpm
